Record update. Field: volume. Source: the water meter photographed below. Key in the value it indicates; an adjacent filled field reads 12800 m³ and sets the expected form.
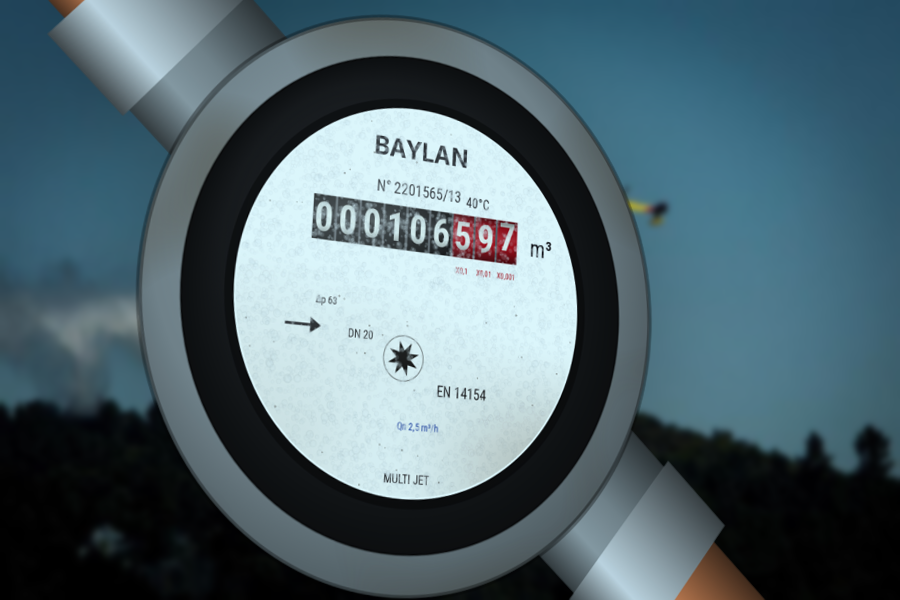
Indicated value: 106.597 m³
